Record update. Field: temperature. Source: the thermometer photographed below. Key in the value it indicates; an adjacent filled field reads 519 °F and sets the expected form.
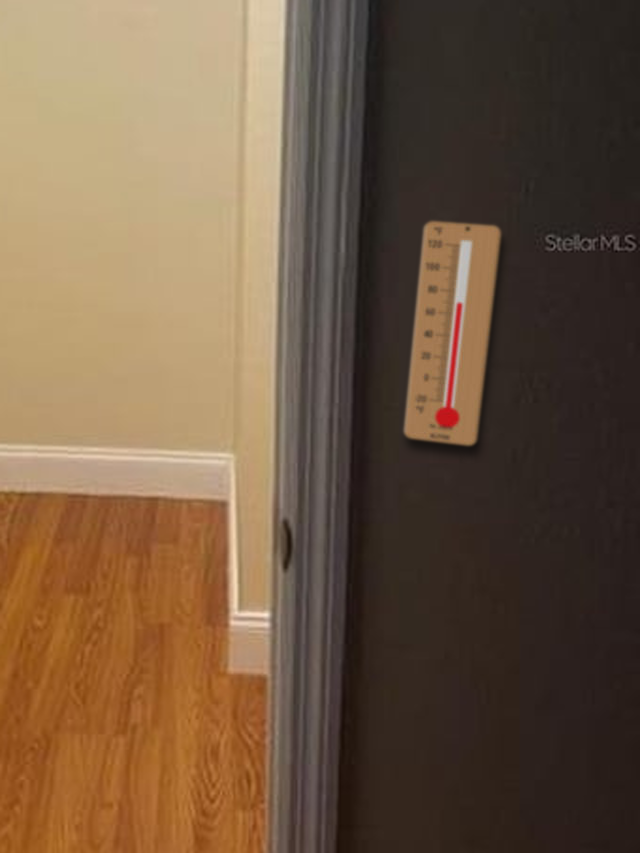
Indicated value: 70 °F
